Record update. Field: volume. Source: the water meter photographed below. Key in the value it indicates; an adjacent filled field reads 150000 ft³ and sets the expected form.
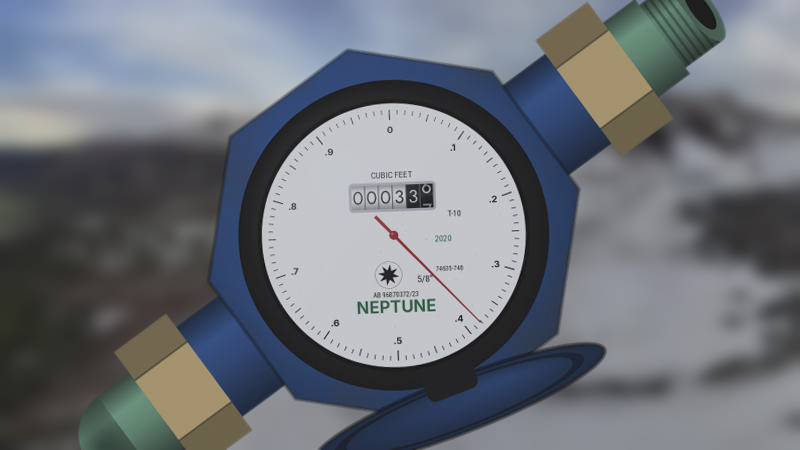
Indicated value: 336.38 ft³
